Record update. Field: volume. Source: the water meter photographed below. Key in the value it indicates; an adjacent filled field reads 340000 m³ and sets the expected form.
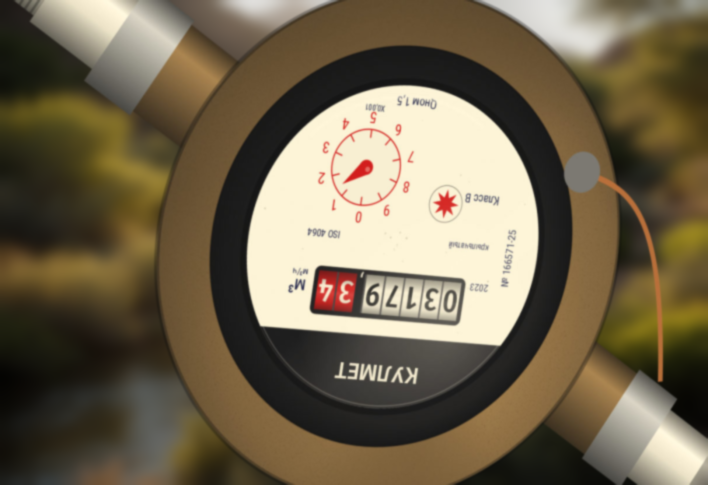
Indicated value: 3179.341 m³
